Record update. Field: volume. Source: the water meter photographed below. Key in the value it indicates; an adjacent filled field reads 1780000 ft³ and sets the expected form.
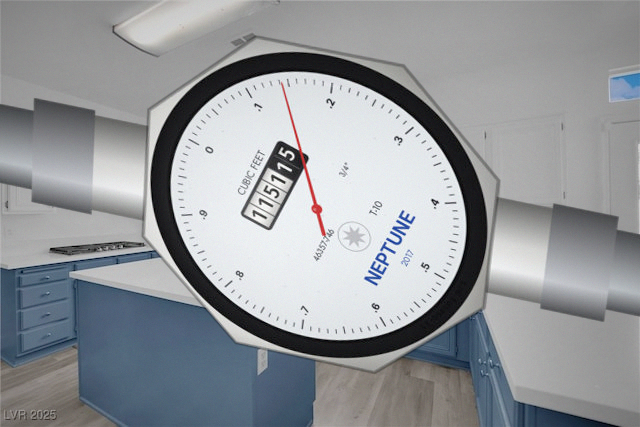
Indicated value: 115115.14 ft³
